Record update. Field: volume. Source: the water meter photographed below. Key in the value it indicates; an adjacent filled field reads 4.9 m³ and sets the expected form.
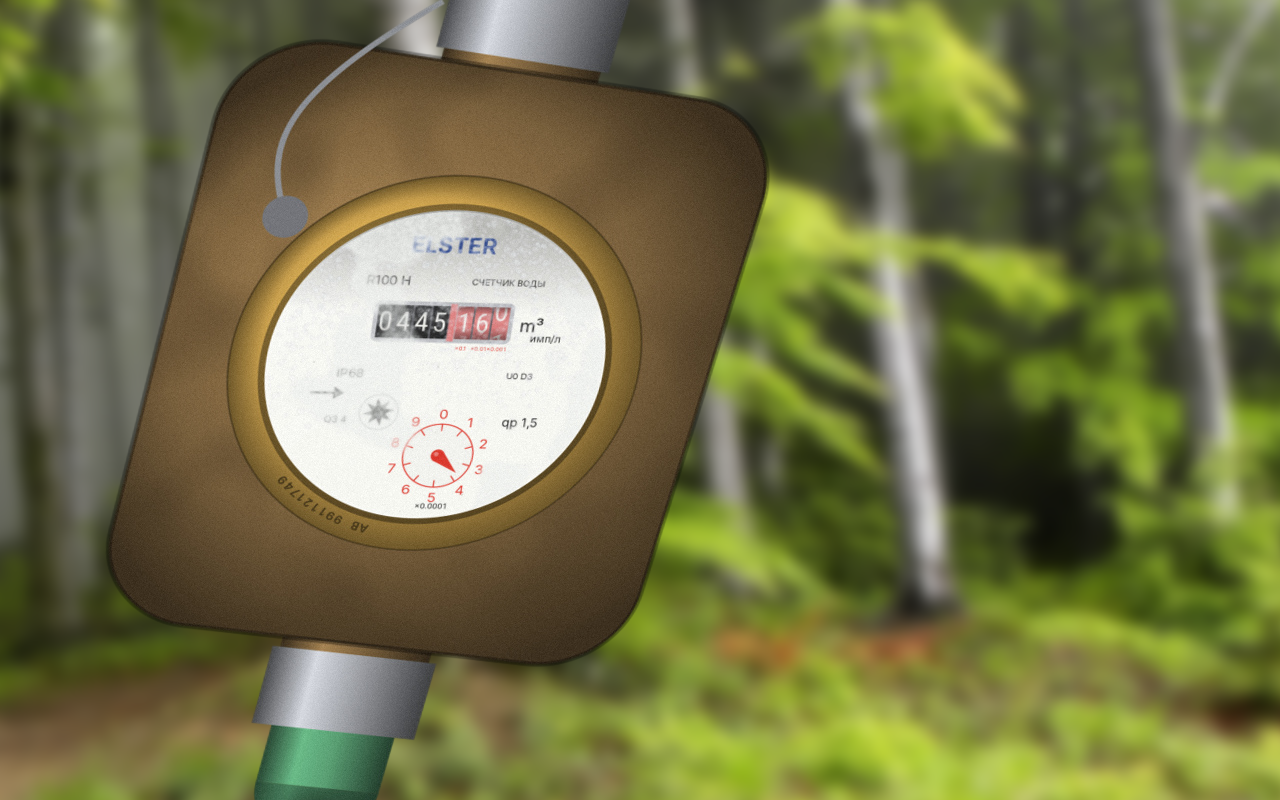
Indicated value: 445.1603 m³
